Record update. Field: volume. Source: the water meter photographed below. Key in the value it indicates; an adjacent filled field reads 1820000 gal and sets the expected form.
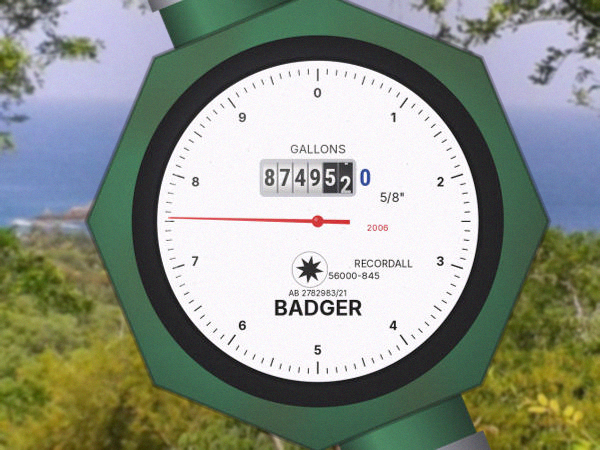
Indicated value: 8749517.5 gal
